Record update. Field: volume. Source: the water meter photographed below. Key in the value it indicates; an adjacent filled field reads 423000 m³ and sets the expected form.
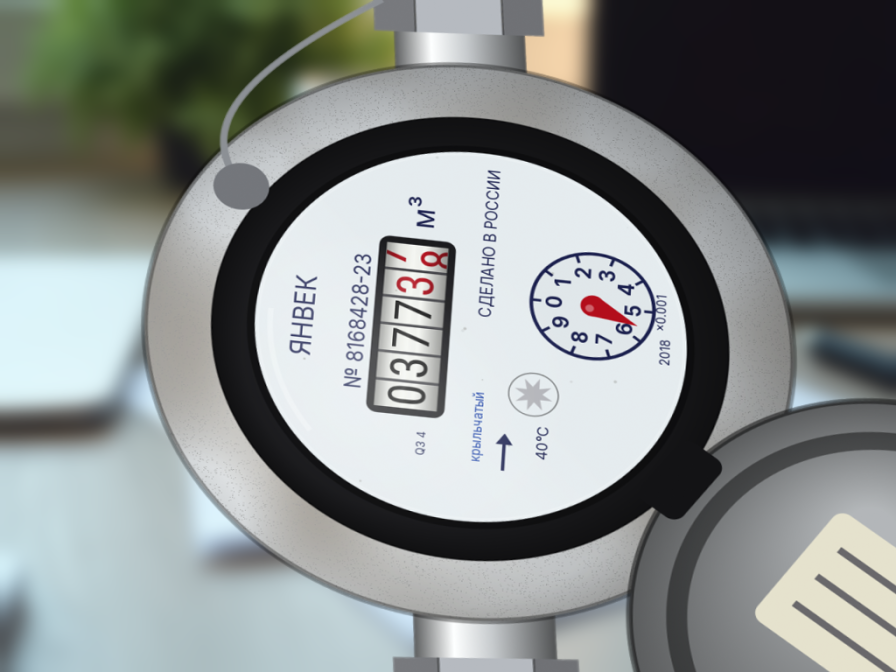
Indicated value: 377.375 m³
